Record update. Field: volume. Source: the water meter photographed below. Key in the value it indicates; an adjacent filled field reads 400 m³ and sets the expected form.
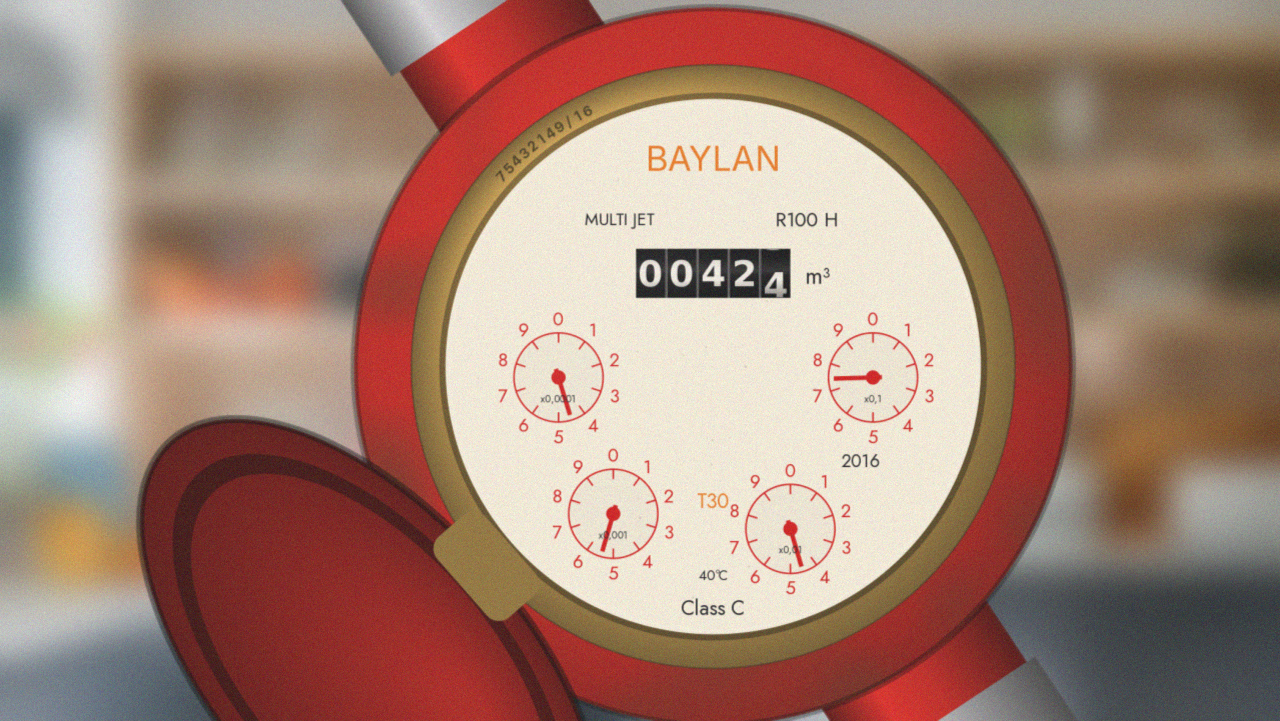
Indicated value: 423.7454 m³
